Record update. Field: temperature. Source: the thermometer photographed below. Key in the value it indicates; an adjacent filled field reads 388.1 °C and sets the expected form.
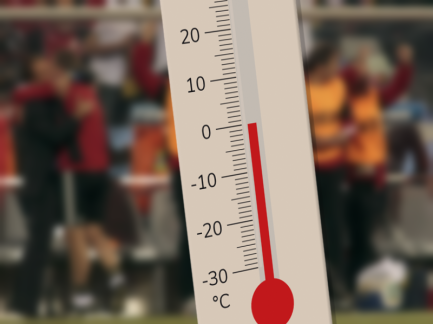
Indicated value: 0 °C
